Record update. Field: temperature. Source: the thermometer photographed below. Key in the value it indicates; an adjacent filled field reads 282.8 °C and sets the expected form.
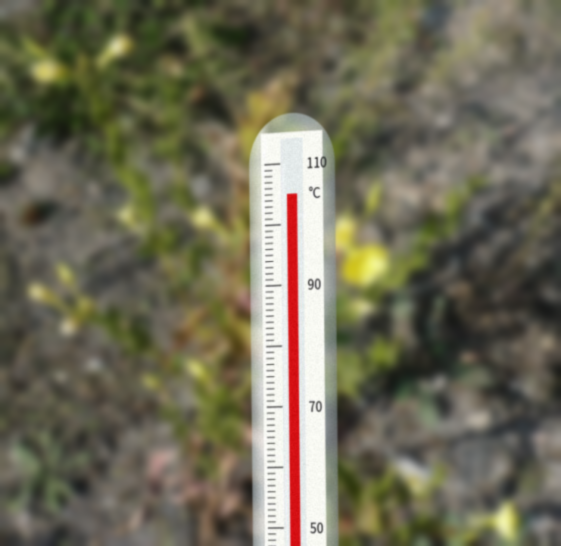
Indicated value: 105 °C
